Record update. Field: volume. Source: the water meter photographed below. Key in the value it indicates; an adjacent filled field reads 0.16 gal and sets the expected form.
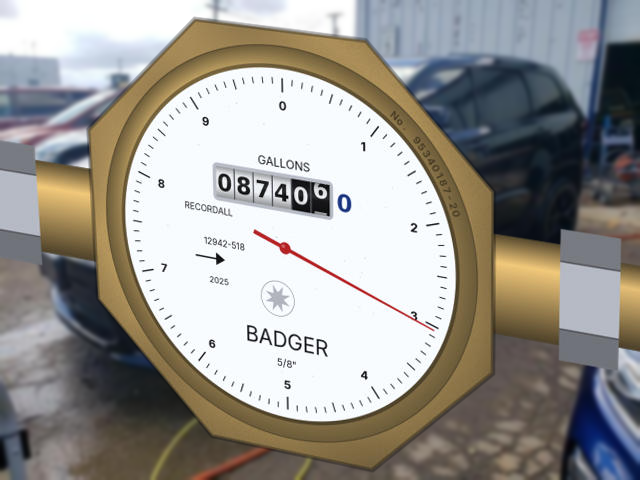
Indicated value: 874063.0 gal
